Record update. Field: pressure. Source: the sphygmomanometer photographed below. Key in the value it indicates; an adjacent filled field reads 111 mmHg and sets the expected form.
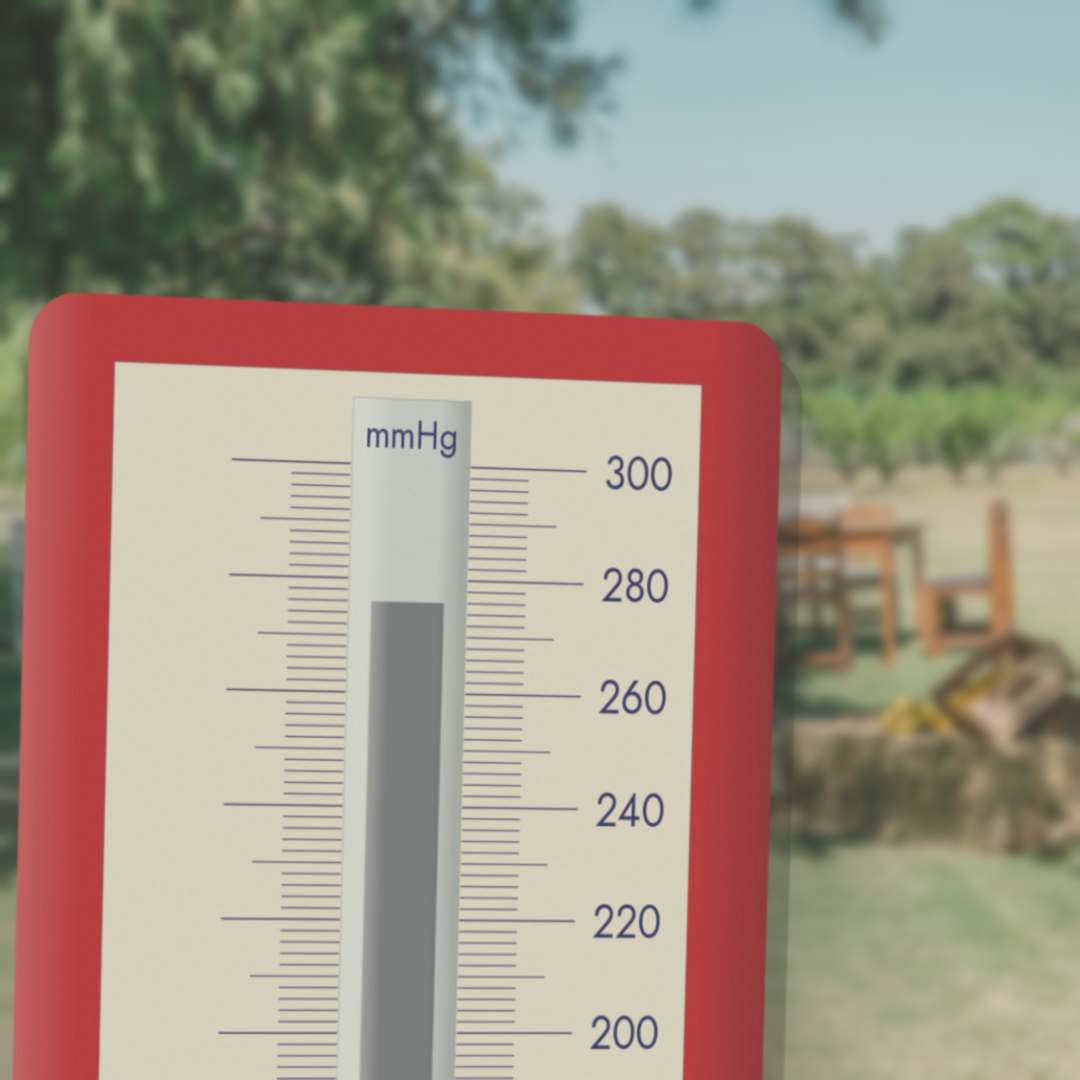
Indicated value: 276 mmHg
